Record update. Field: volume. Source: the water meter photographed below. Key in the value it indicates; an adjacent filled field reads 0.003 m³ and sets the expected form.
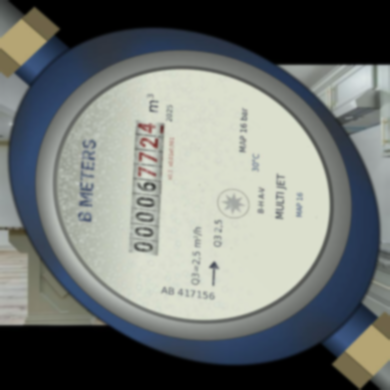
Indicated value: 6.7724 m³
